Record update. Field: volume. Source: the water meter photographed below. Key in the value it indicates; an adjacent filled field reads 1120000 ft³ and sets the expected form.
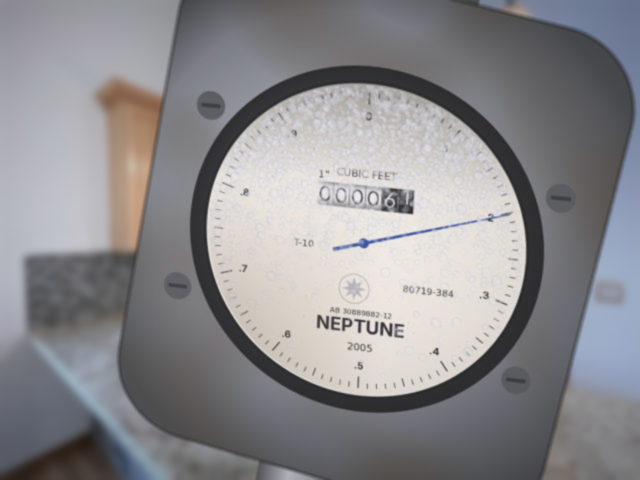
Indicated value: 61.20 ft³
